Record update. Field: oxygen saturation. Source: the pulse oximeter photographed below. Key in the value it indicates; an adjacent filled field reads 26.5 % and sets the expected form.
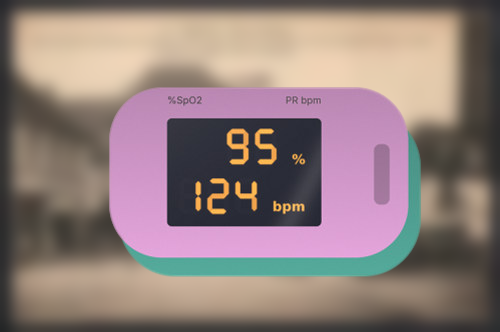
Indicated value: 95 %
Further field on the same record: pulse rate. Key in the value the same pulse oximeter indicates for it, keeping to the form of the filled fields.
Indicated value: 124 bpm
